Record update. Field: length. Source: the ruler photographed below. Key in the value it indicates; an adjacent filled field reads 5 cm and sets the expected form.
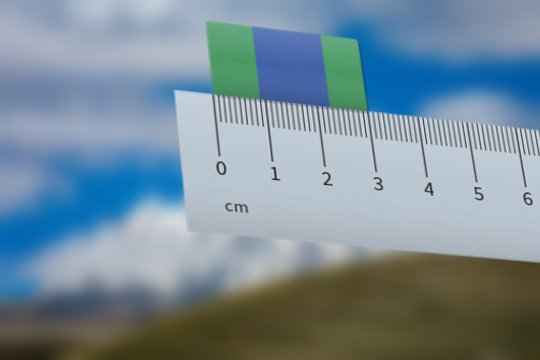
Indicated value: 3 cm
